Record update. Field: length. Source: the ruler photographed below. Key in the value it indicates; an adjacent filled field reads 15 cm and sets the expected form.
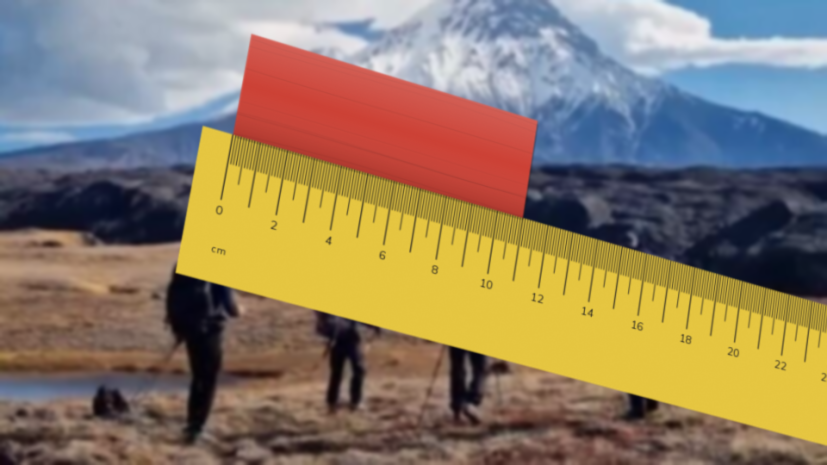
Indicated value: 11 cm
